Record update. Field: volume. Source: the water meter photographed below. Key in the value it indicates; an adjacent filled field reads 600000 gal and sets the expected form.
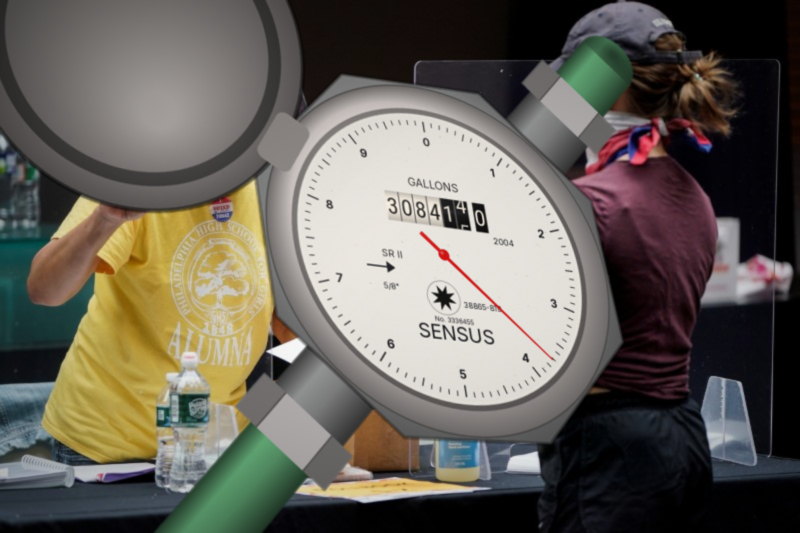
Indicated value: 3084143.7 gal
